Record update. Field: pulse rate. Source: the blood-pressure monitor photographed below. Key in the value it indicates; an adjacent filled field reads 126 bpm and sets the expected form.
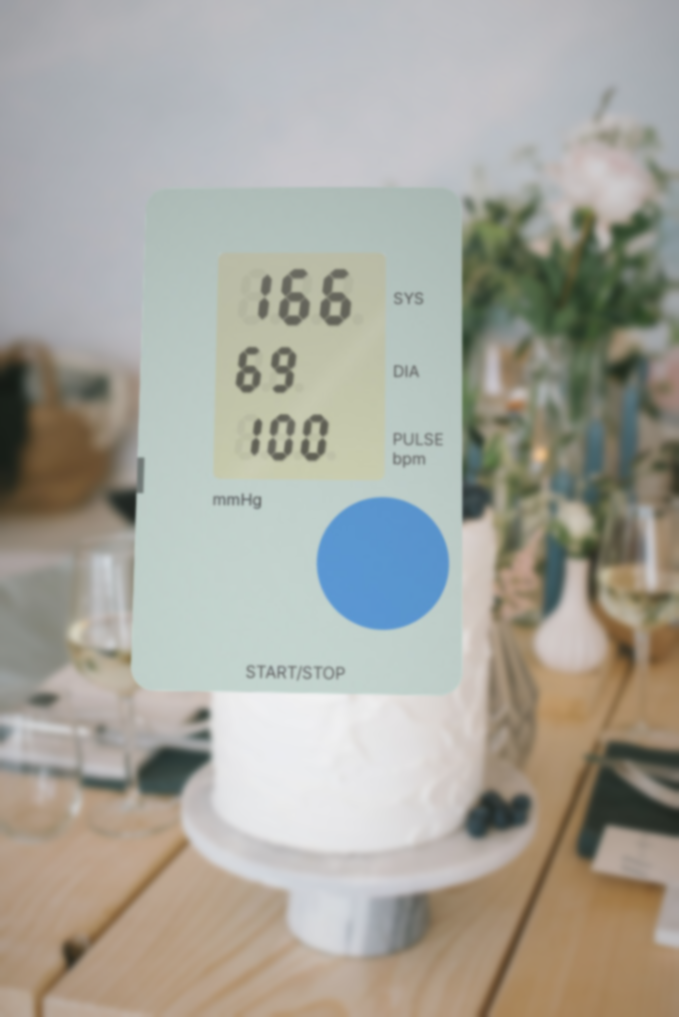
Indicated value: 100 bpm
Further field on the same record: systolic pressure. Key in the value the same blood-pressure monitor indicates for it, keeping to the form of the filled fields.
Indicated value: 166 mmHg
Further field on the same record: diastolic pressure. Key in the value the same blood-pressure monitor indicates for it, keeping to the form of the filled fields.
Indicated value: 69 mmHg
